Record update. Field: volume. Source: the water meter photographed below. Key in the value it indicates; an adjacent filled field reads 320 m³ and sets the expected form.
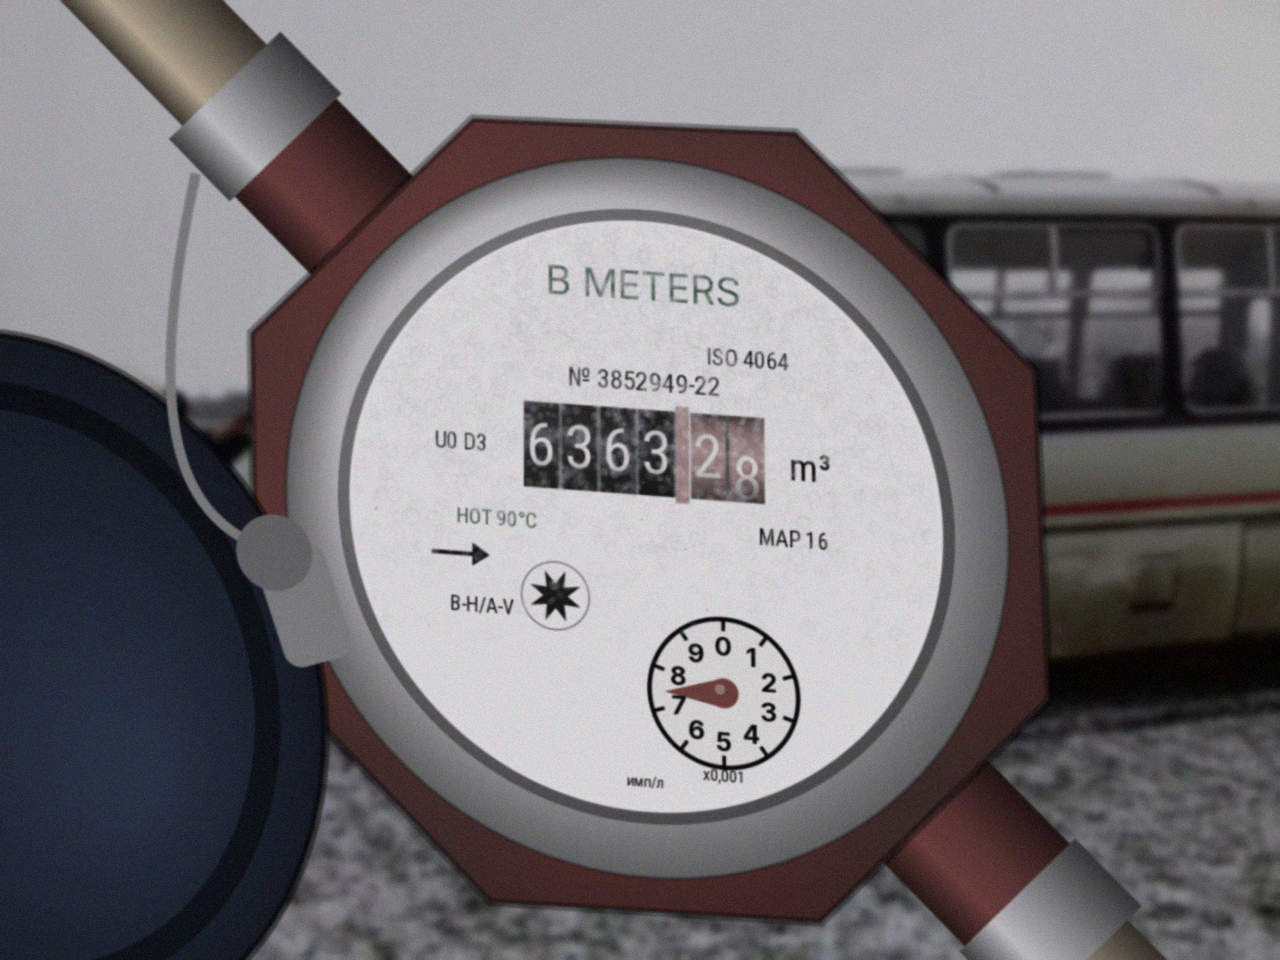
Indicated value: 6363.277 m³
